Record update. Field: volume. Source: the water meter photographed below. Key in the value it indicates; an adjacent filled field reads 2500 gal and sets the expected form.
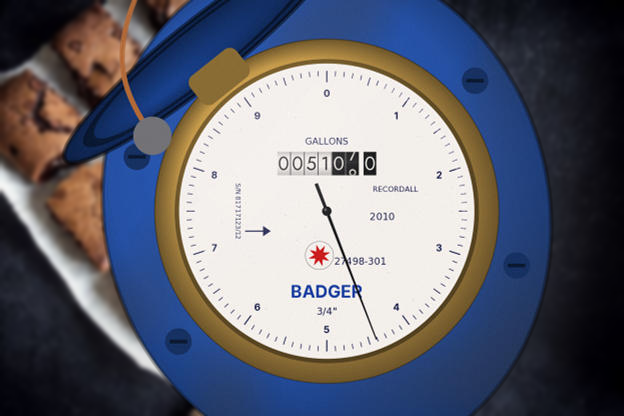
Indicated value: 51074.4 gal
